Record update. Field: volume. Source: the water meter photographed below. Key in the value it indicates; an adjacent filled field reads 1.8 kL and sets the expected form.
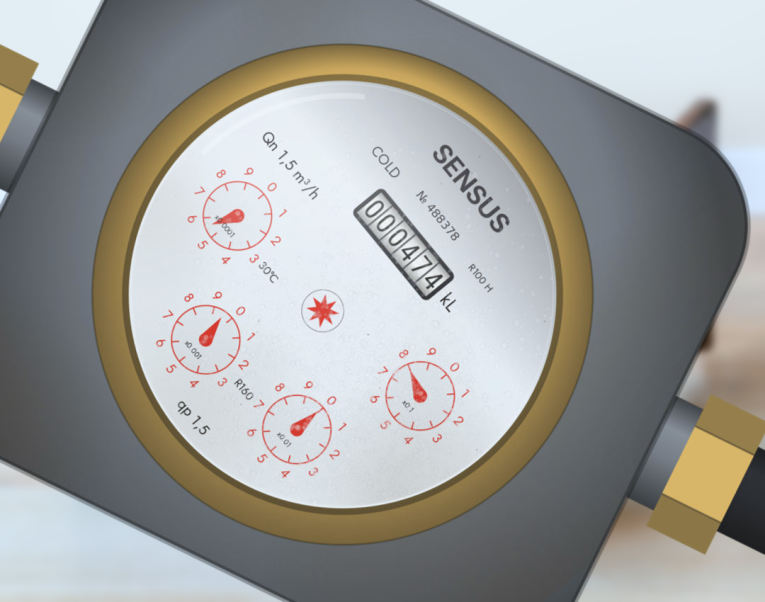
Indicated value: 474.7995 kL
